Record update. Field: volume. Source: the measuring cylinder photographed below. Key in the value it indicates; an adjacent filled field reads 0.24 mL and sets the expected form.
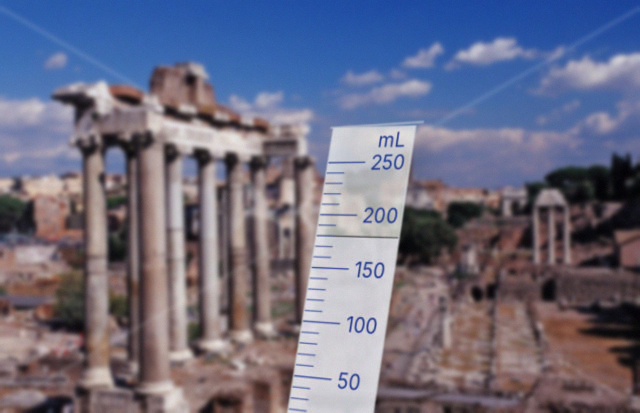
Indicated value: 180 mL
